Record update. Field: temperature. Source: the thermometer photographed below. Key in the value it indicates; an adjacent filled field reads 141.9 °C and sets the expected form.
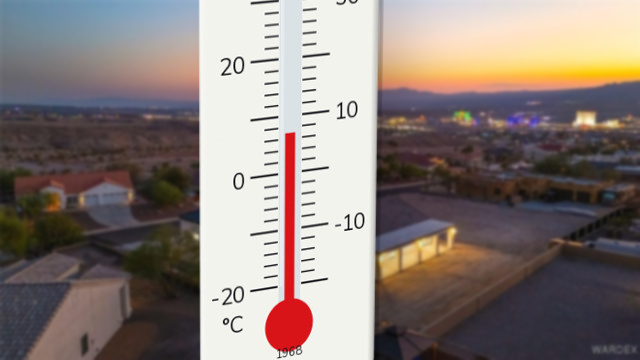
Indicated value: 7 °C
